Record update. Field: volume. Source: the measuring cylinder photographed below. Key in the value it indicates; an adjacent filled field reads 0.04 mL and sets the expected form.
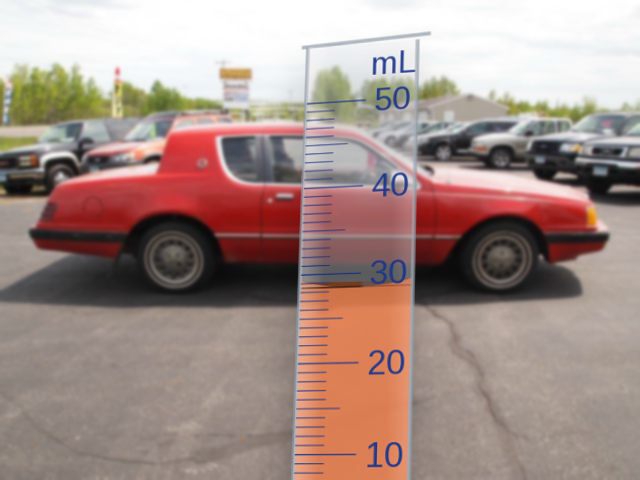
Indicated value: 28.5 mL
